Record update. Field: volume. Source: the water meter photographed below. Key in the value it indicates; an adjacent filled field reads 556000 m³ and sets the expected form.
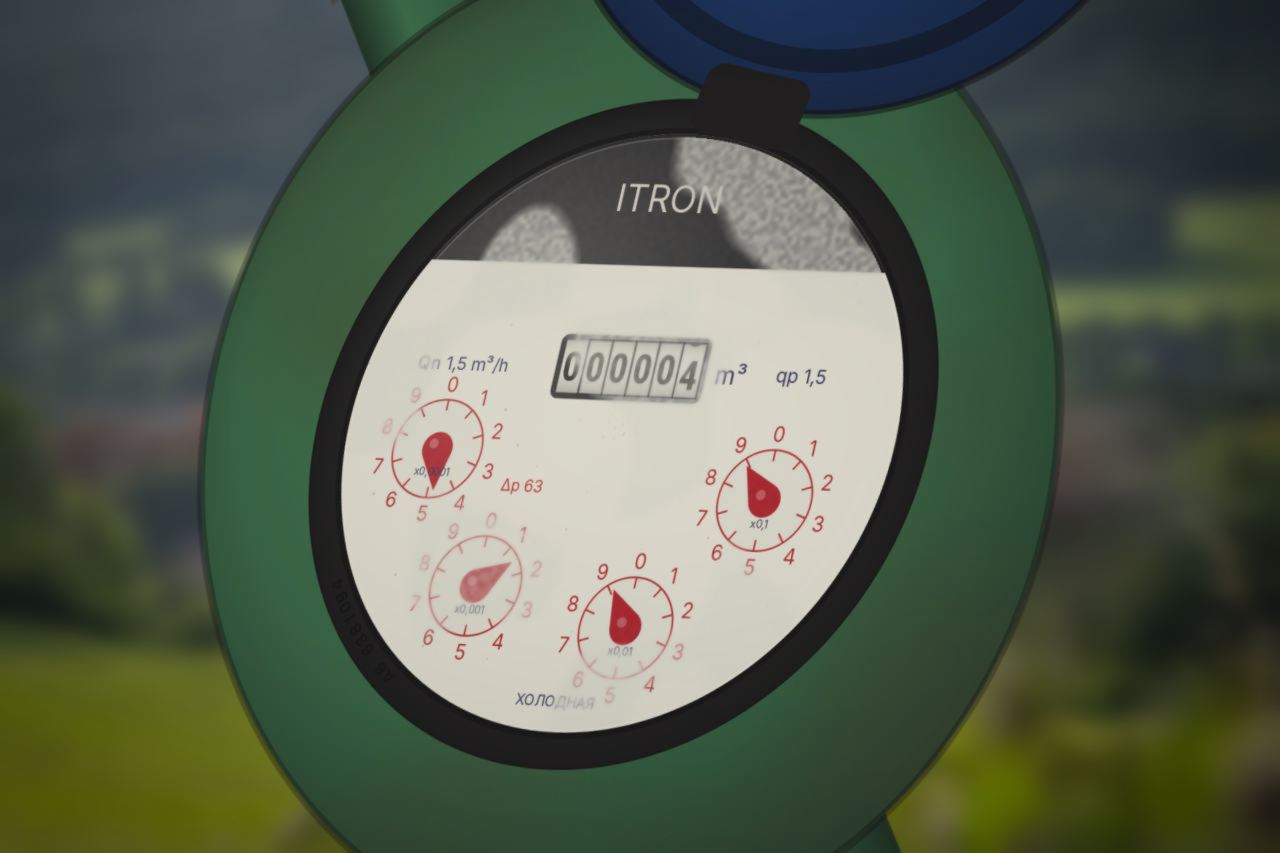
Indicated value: 3.8914 m³
